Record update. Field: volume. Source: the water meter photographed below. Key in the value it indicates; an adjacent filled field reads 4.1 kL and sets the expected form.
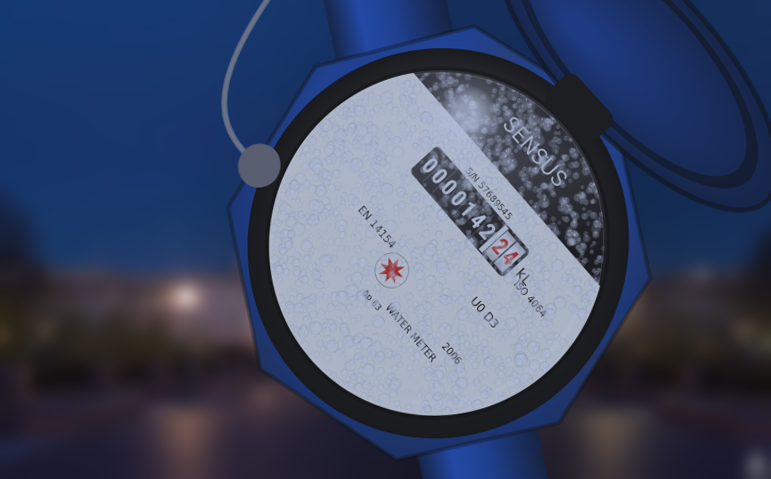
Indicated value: 142.24 kL
